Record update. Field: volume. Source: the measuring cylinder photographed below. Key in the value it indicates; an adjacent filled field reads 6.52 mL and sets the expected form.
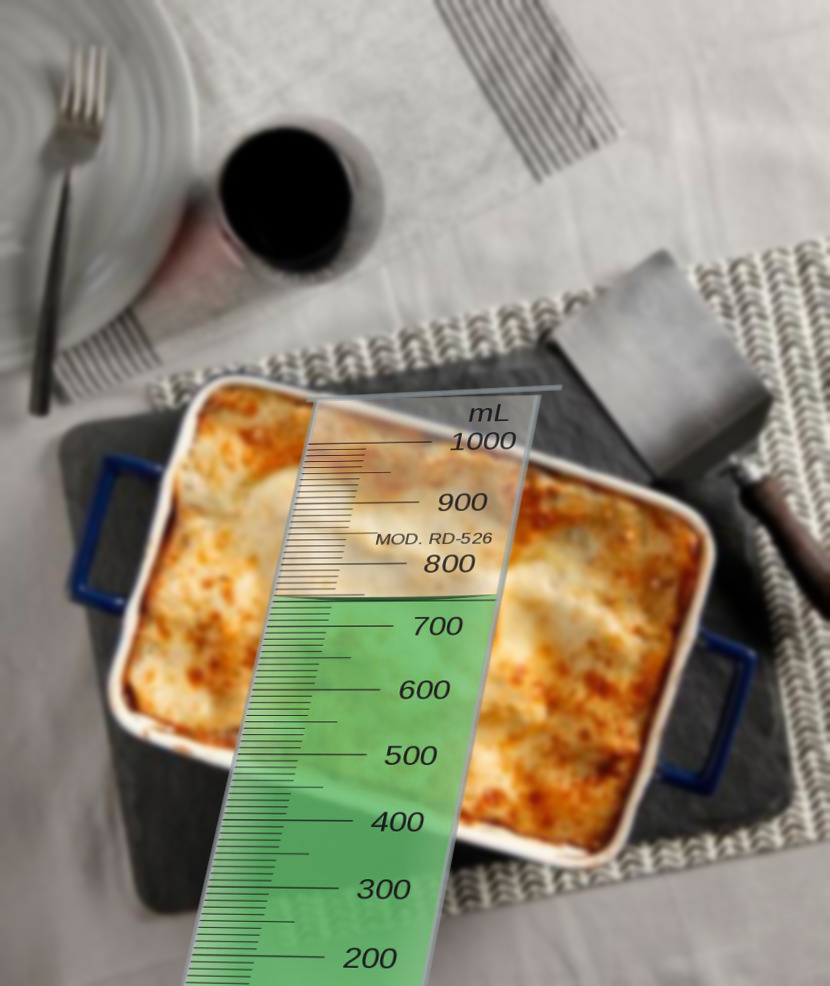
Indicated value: 740 mL
